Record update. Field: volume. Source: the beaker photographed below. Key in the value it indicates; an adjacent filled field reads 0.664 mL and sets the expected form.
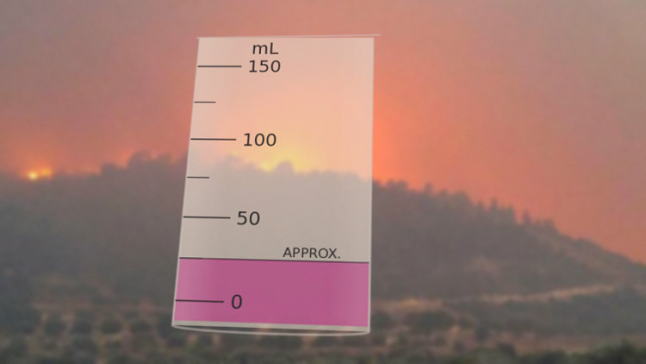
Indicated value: 25 mL
